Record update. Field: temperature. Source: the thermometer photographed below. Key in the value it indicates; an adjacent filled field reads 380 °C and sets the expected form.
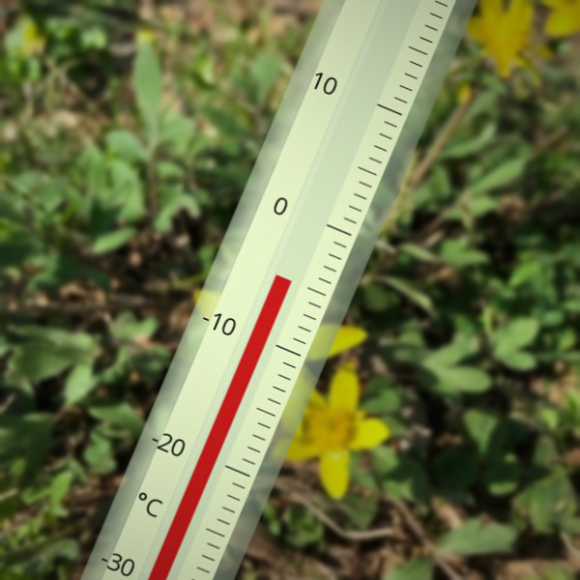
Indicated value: -5 °C
